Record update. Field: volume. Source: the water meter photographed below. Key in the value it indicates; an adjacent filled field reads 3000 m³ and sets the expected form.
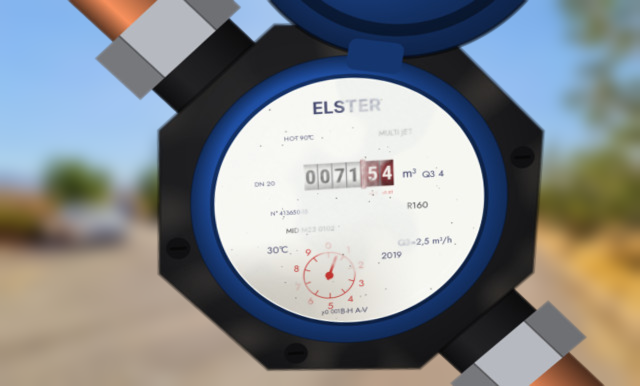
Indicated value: 71.540 m³
